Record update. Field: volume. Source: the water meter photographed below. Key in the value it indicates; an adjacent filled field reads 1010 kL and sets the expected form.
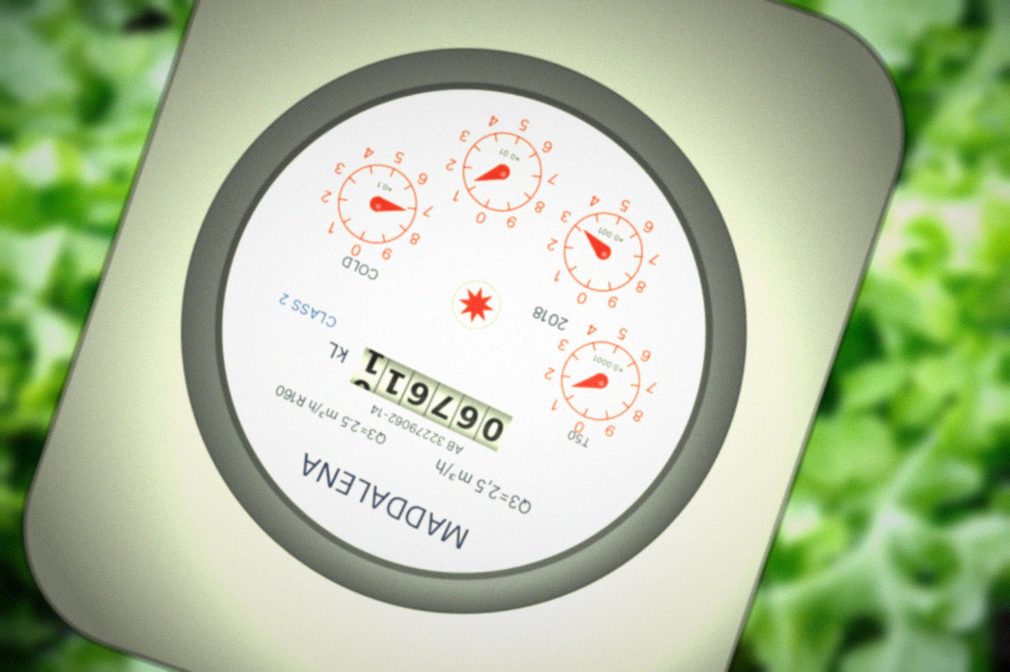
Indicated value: 67610.7131 kL
